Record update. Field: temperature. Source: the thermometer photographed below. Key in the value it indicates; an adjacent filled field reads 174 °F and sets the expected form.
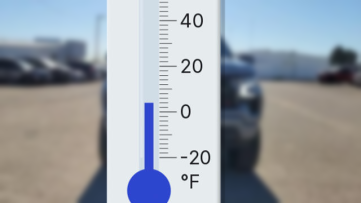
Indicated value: 4 °F
